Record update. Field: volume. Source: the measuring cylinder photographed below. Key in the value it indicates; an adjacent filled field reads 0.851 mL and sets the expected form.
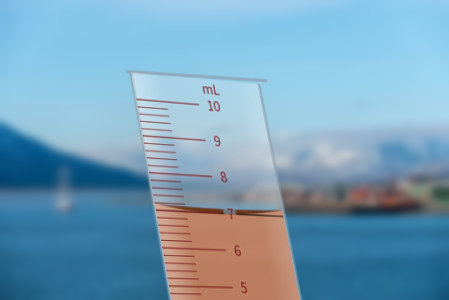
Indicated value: 7 mL
